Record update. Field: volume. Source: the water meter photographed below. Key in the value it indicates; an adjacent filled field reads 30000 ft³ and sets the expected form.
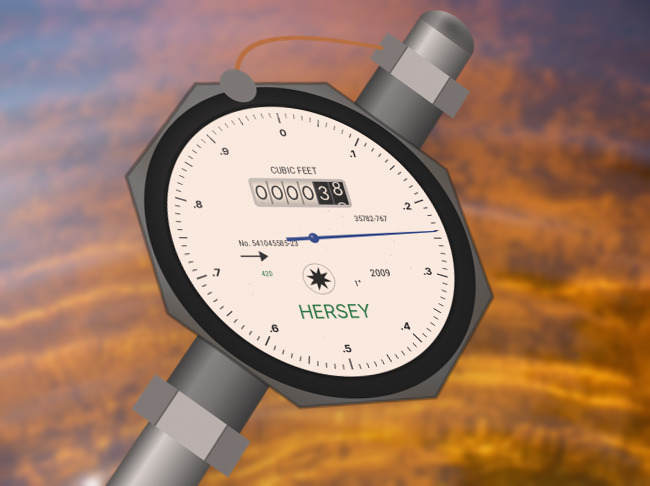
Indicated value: 38.24 ft³
